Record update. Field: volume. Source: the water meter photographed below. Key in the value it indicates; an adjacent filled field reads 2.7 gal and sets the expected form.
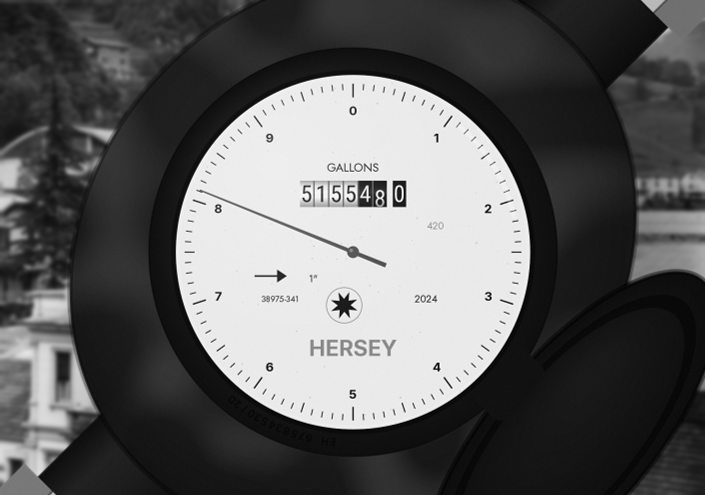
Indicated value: 5155478.1 gal
